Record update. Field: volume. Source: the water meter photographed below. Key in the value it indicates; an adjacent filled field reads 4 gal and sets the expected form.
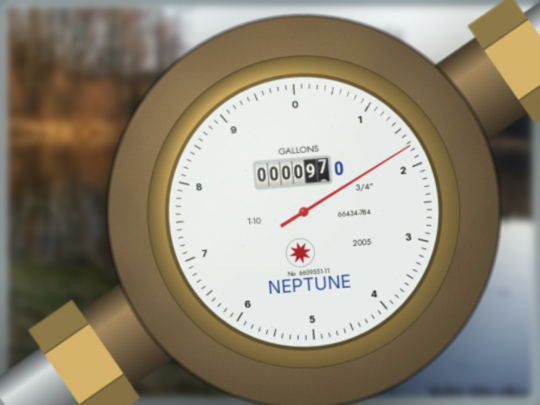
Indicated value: 971.7 gal
